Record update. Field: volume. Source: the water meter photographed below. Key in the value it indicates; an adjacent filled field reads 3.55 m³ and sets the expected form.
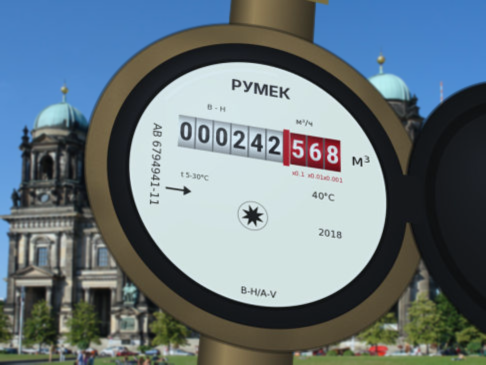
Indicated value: 242.568 m³
